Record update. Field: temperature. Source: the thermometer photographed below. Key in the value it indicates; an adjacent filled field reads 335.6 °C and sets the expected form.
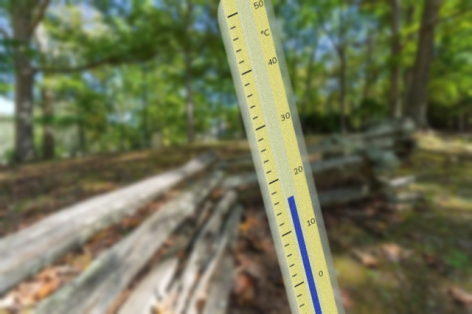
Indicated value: 16 °C
